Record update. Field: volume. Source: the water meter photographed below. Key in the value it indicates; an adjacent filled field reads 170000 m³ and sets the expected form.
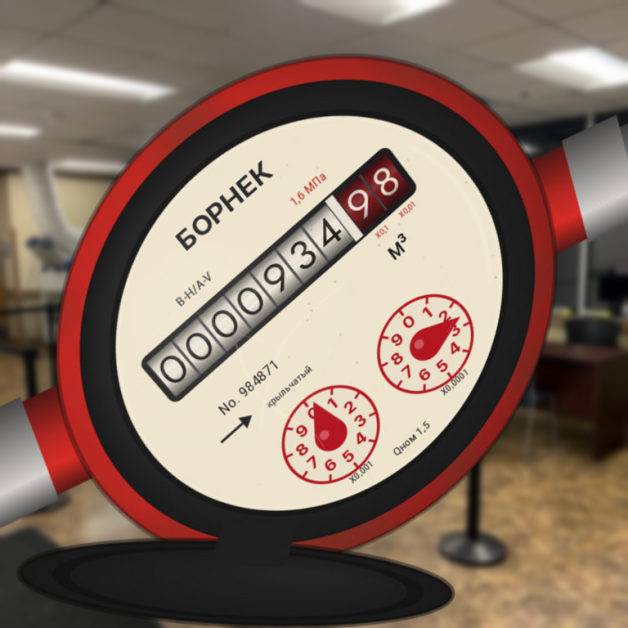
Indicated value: 934.9802 m³
